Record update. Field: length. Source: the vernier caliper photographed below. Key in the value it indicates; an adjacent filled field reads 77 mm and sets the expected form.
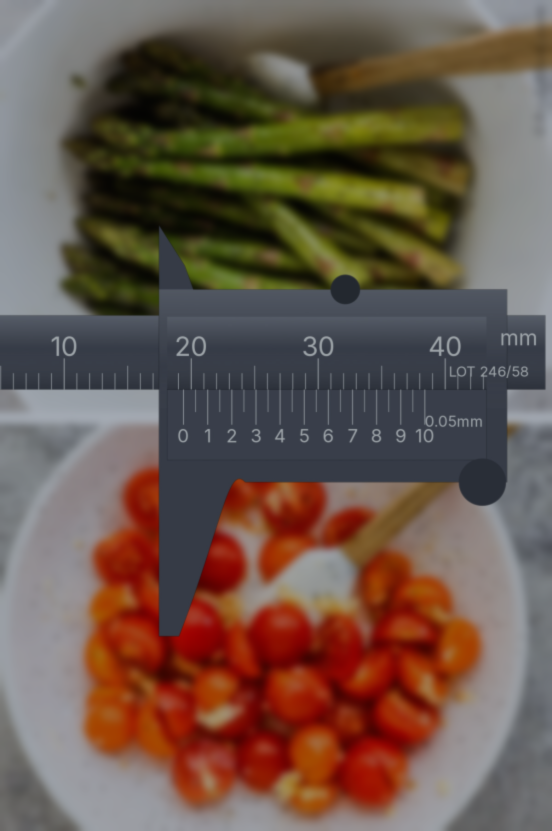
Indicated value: 19.4 mm
